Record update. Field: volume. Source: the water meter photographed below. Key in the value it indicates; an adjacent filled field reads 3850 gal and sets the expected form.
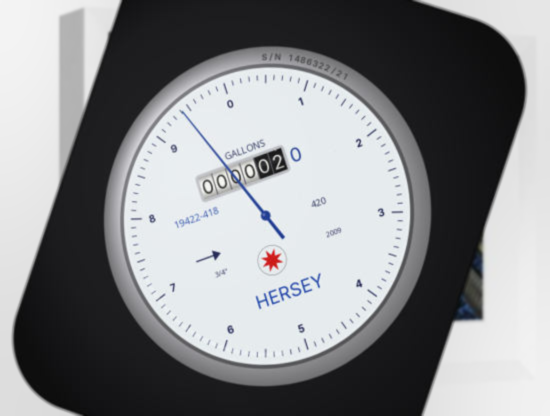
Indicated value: 19.4 gal
